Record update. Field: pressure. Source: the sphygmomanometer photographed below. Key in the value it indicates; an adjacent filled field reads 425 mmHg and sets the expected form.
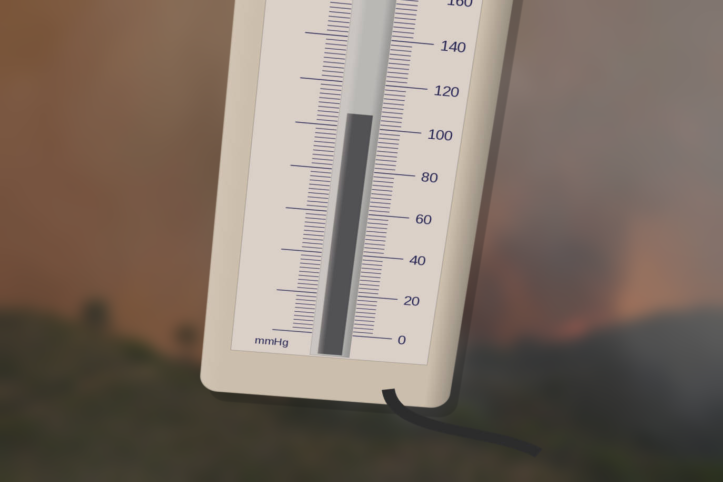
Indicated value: 106 mmHg
